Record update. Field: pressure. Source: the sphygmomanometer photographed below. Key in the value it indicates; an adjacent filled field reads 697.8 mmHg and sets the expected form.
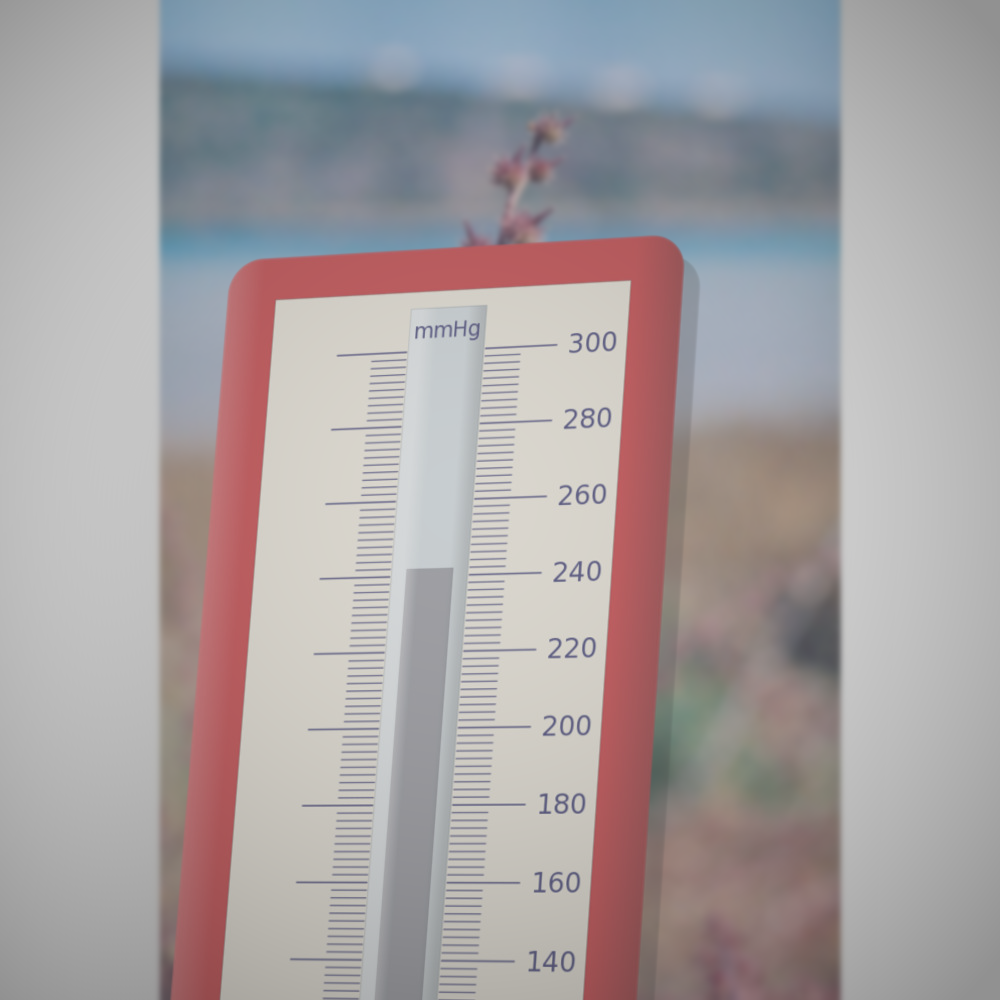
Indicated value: 242 mmHg
